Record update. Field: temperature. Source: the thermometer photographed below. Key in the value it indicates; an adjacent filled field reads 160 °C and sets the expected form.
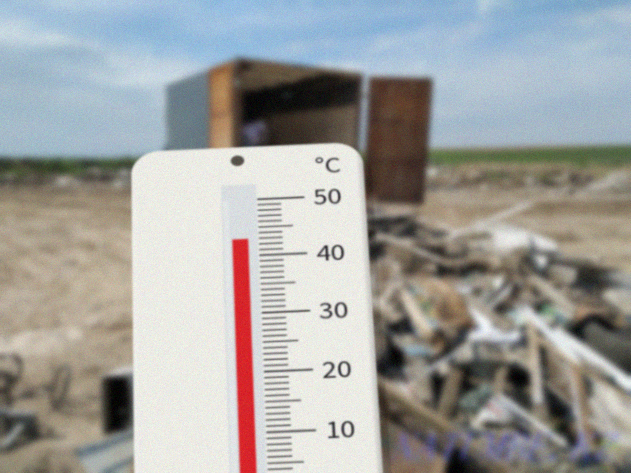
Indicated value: 43 °C
